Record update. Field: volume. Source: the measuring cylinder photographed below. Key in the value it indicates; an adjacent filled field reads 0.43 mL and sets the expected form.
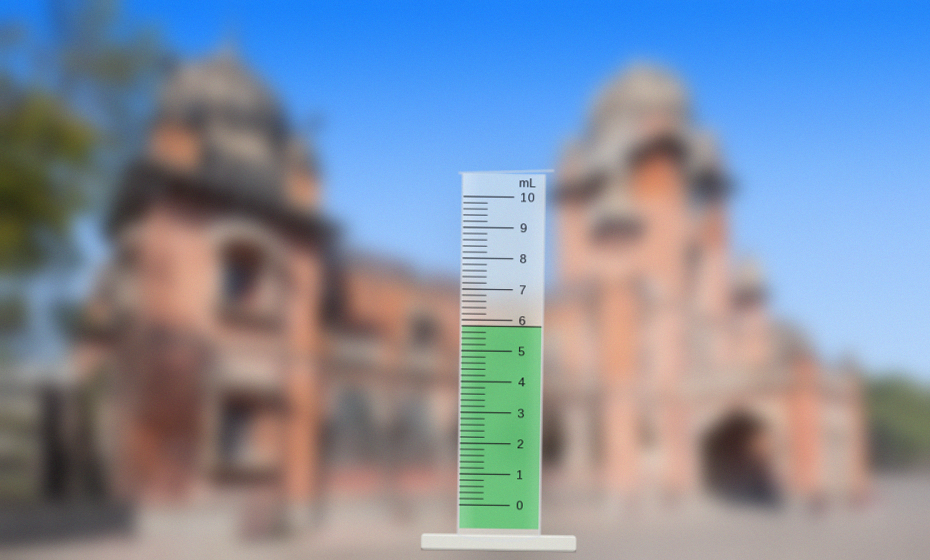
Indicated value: 5.8 mL
